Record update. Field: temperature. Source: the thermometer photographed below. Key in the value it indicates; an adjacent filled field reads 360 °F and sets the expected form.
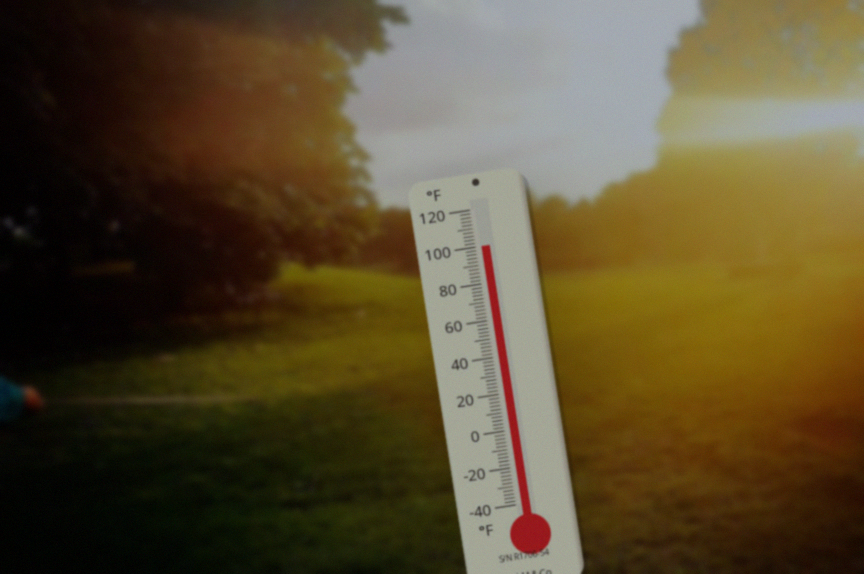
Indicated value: 100 °F
